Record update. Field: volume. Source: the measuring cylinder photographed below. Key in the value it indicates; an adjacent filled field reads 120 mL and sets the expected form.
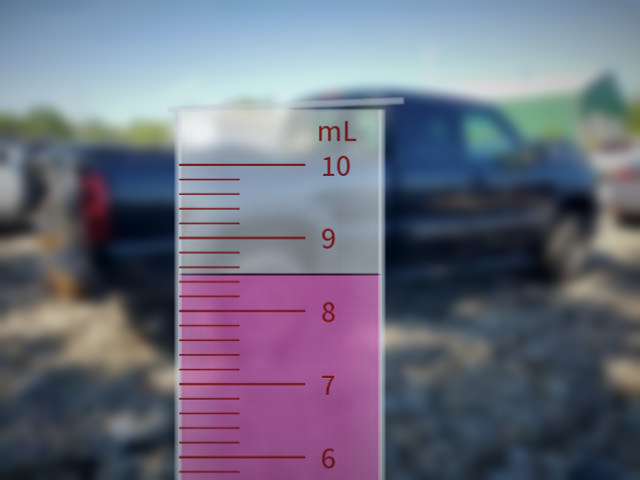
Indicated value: 8.5 mL
